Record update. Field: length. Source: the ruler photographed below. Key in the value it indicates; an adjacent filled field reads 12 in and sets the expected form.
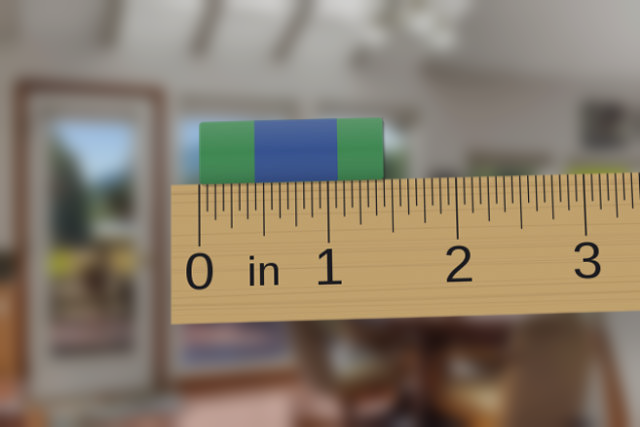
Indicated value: 1.4375 in
